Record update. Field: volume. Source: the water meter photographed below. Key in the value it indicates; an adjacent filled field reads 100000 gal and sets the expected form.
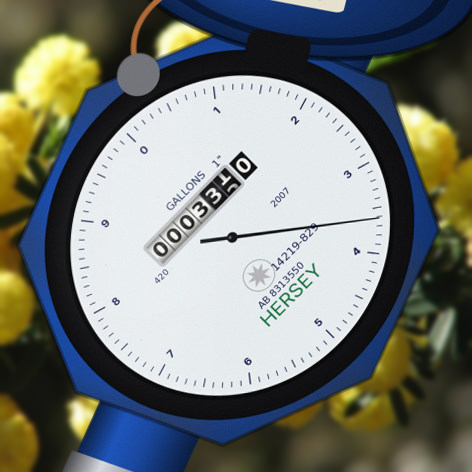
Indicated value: 3313.6 gal
